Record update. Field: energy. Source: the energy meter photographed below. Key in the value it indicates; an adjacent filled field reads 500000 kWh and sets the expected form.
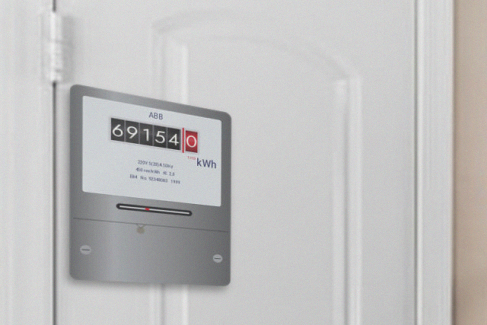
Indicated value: 69154.0 kWh
